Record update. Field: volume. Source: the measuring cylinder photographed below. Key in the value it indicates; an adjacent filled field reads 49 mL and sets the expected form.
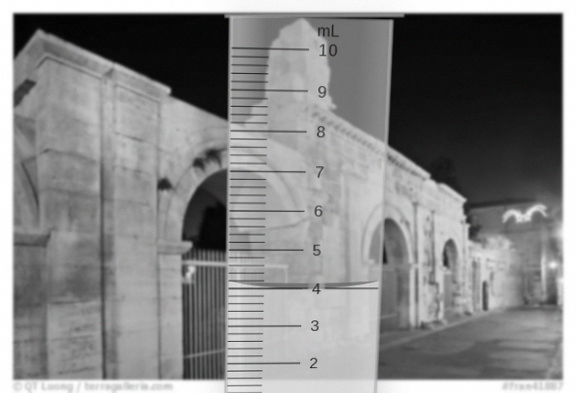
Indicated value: 4 mL
